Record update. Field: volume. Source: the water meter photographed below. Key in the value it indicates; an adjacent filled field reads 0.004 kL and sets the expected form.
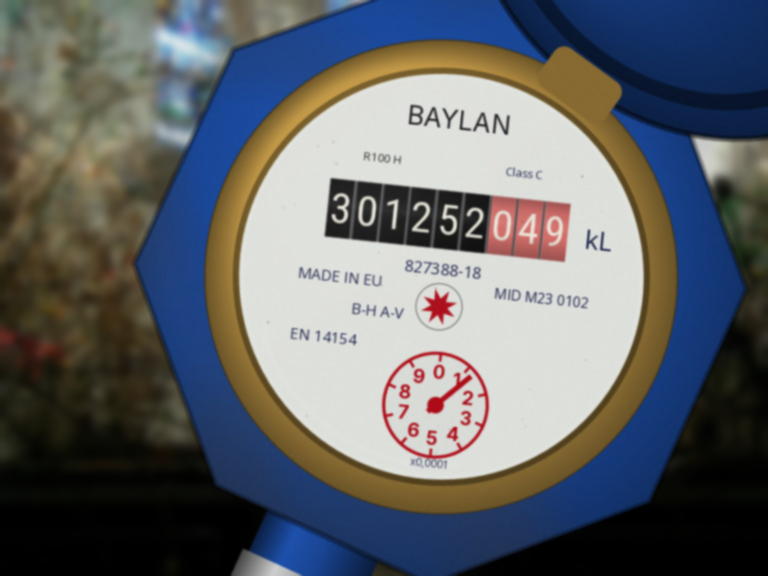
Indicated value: 301252.0491 kL
